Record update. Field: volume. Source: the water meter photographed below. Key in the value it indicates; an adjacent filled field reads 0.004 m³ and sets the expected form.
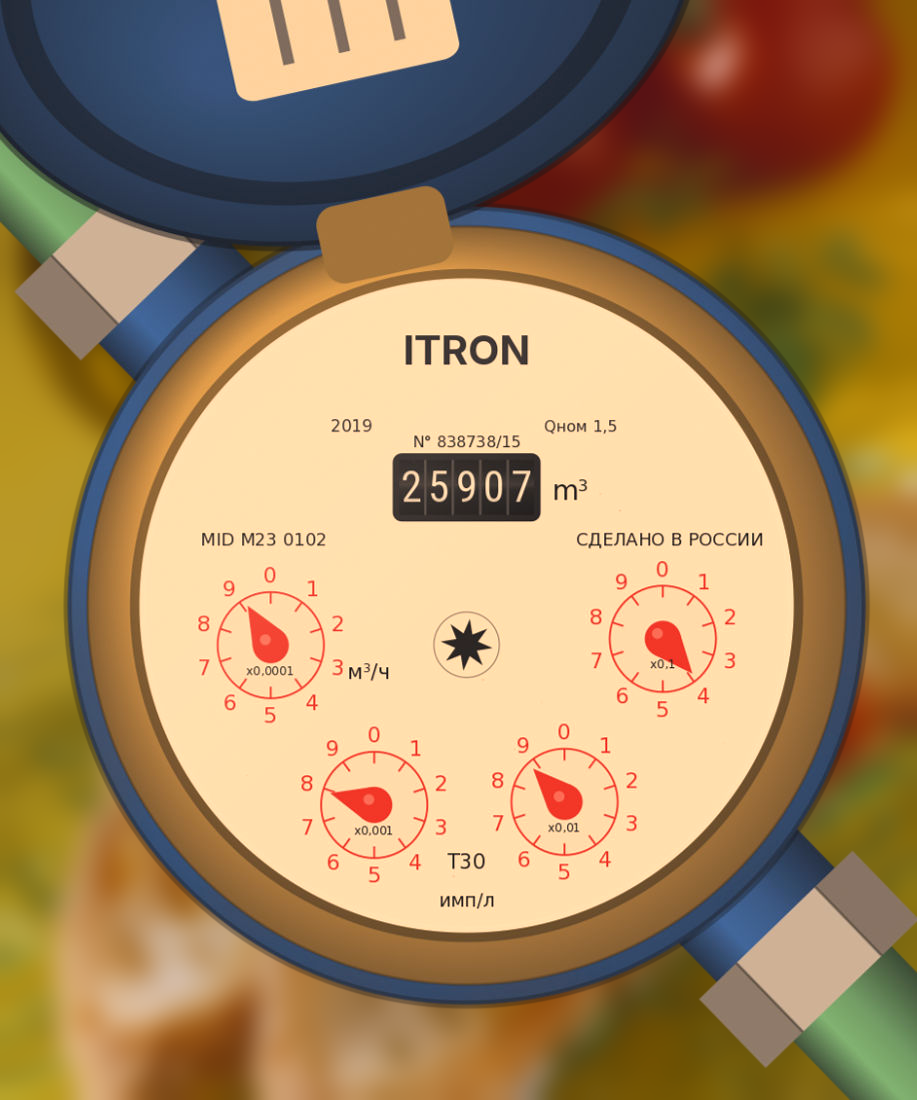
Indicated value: 25907.3879 m³
